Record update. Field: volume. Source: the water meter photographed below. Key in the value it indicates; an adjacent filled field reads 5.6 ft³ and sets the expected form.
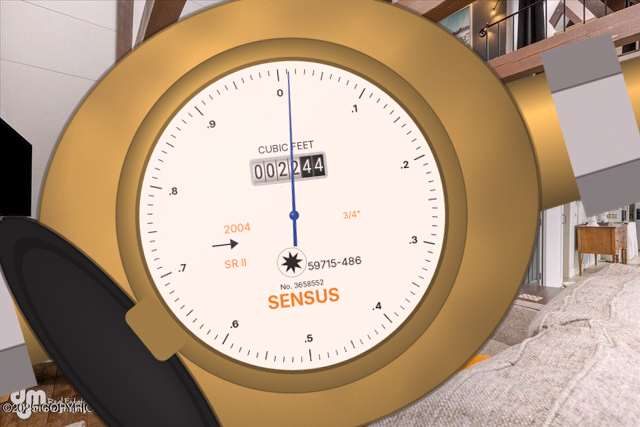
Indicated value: 2244.01 ft³
